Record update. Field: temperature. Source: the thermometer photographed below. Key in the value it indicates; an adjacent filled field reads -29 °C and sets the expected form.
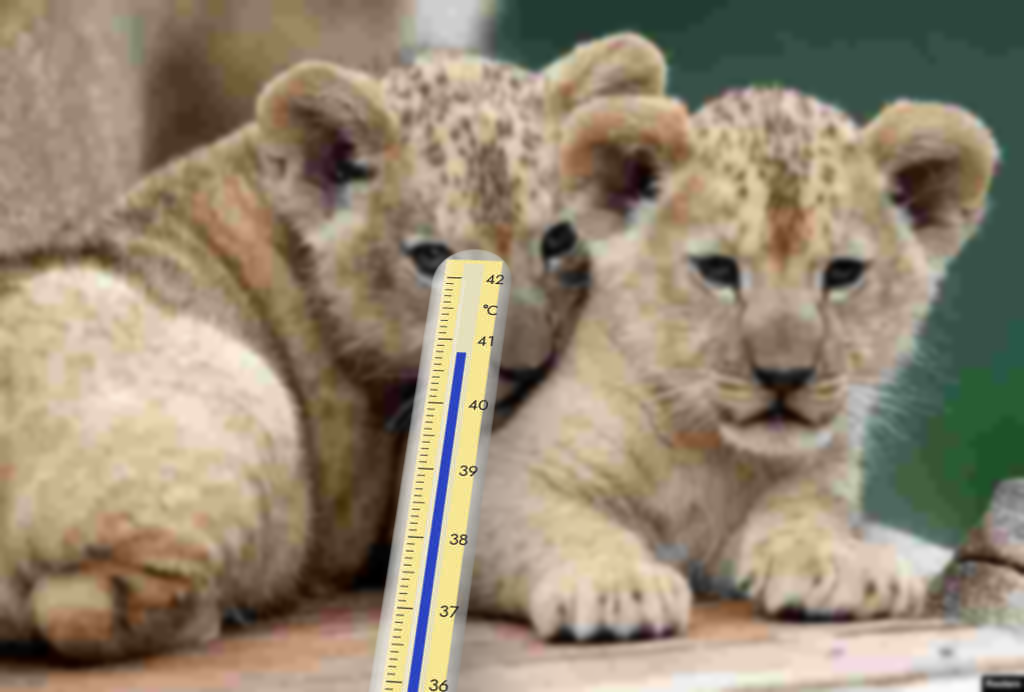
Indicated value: 40.8 °C
